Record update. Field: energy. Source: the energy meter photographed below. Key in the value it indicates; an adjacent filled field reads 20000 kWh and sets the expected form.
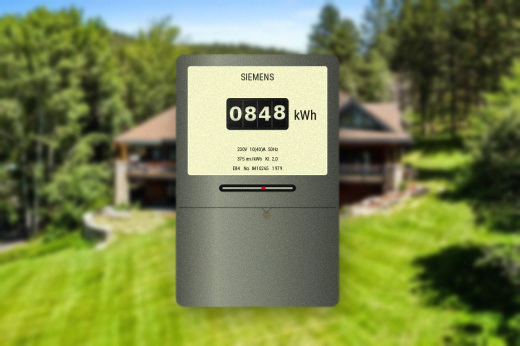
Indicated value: 848 kWh
